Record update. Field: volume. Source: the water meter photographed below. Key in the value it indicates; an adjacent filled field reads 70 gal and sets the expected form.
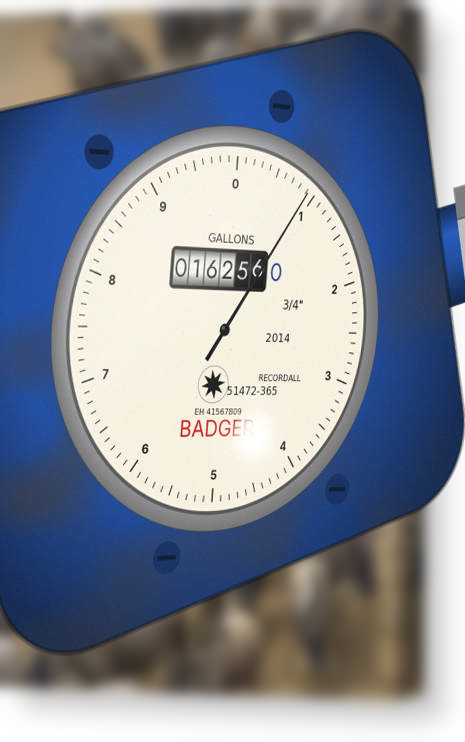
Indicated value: 162560.9 gal
